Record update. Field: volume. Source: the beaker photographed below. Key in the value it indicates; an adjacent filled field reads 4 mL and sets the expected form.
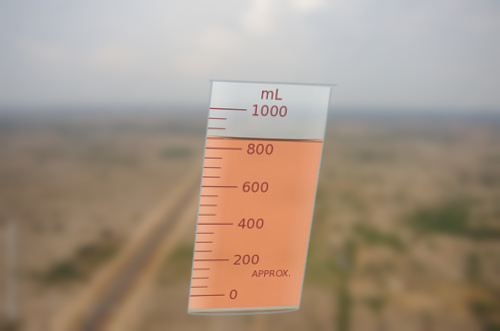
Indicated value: 850 mL
